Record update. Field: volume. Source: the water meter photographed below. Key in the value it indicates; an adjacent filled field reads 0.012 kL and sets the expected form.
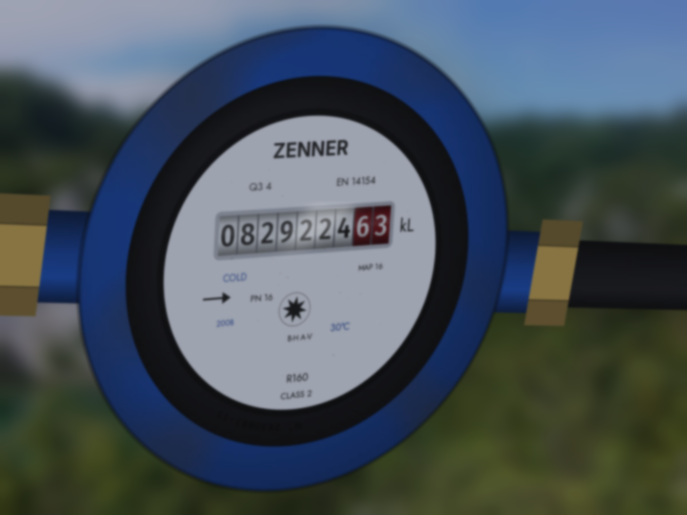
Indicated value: 829224.63 kL
